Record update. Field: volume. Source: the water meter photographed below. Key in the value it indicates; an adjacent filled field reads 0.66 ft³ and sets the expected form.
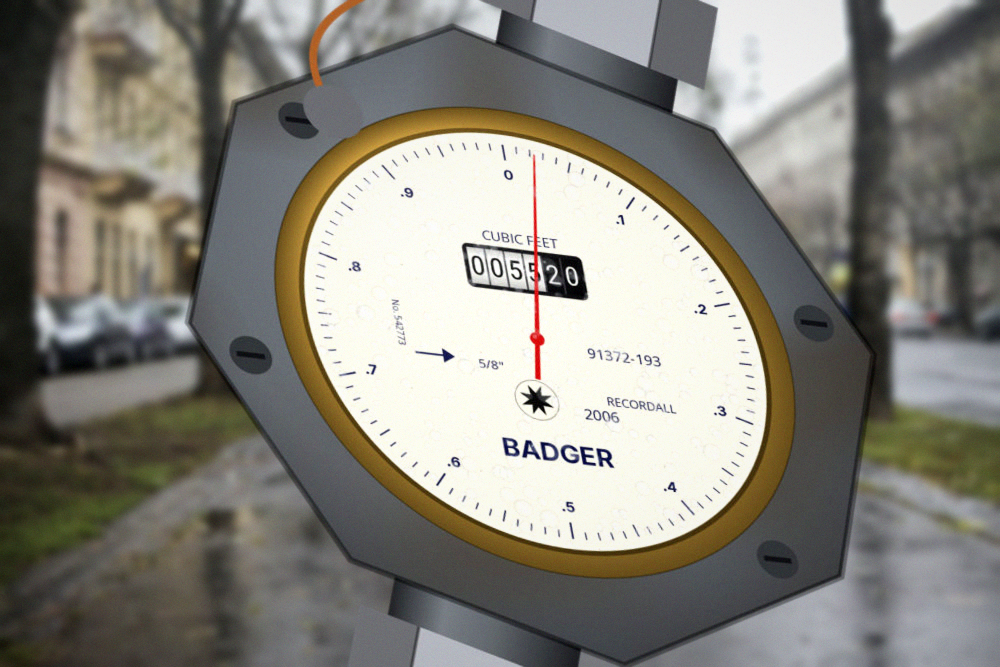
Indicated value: 5520.02 ft³
